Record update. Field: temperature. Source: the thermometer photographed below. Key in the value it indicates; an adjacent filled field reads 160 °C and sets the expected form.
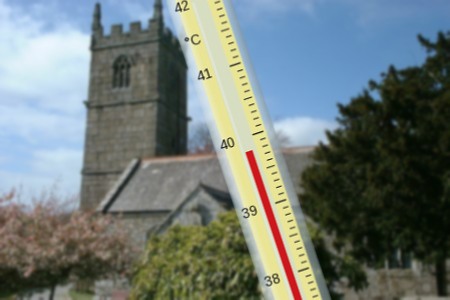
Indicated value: 39.8 °C
